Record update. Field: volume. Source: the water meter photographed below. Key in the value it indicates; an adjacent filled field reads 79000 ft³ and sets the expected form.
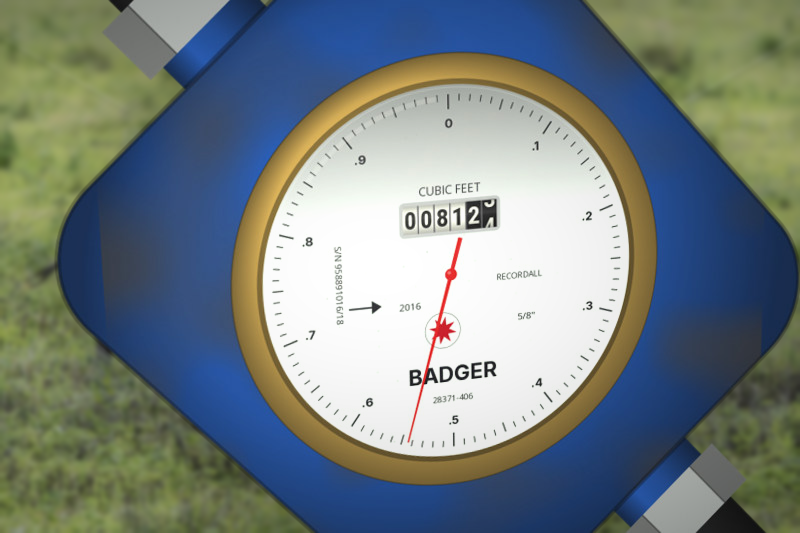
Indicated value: 8123.54 ft³
